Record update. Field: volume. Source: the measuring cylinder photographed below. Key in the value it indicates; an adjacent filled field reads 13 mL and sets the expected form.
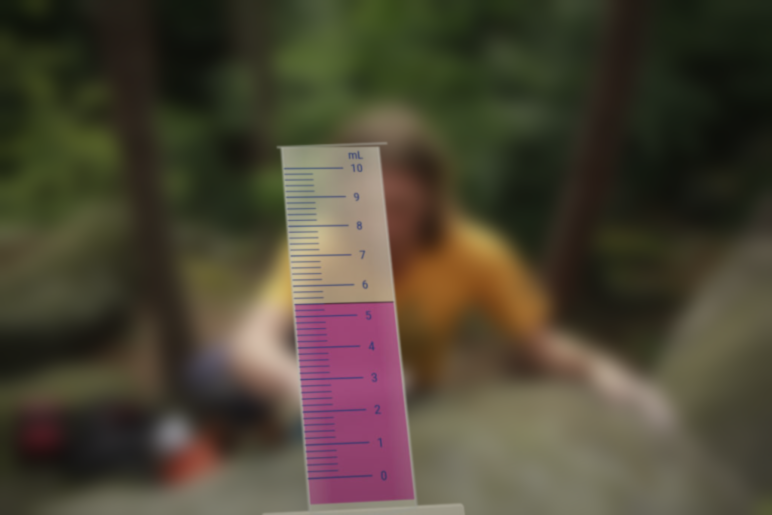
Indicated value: 5.4 mL
